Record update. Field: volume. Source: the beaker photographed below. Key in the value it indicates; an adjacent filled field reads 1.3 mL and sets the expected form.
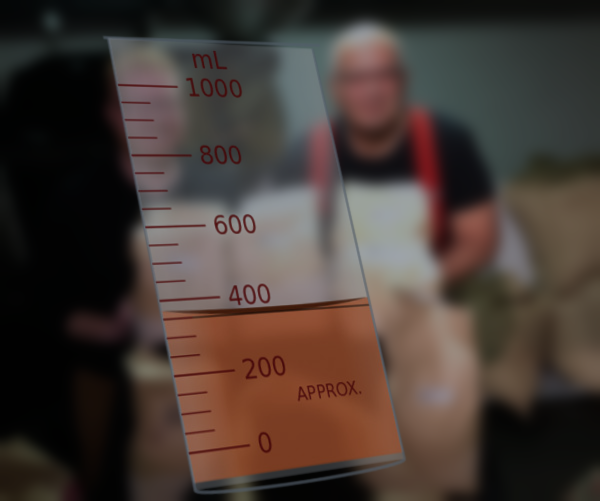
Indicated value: 350 mL
